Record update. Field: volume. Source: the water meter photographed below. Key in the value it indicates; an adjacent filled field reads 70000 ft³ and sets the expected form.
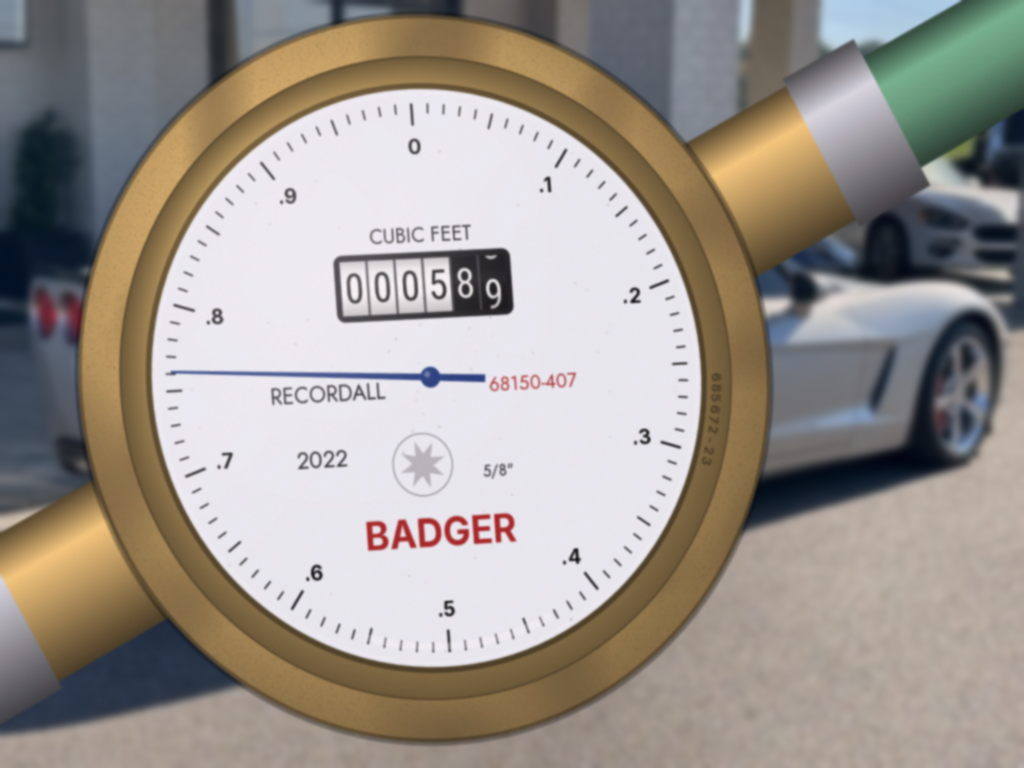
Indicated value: 588.76 ft³
